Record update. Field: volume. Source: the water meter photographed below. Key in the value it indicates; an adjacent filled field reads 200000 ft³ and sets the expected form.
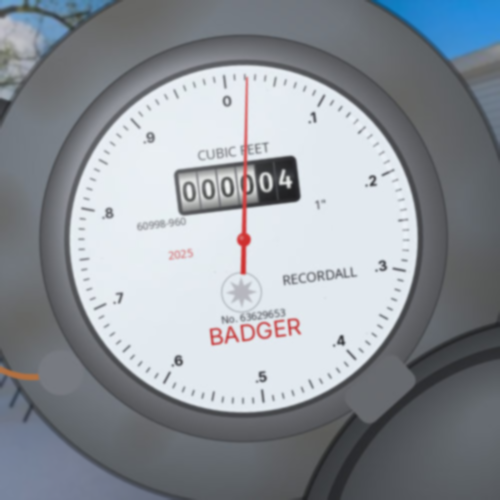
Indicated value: 4.02 ft³
